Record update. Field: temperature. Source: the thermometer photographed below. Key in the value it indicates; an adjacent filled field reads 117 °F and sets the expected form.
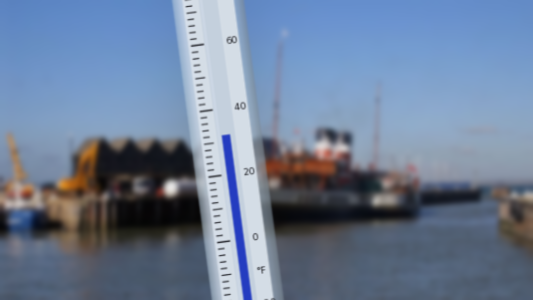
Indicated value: 32 °F
